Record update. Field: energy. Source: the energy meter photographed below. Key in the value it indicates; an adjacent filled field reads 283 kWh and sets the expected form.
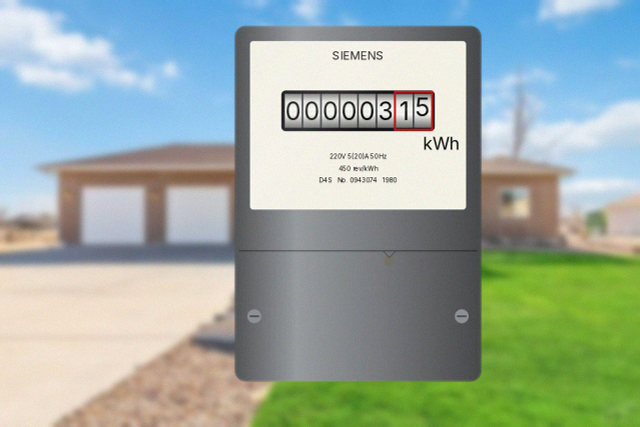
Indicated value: 3.15 kWh
